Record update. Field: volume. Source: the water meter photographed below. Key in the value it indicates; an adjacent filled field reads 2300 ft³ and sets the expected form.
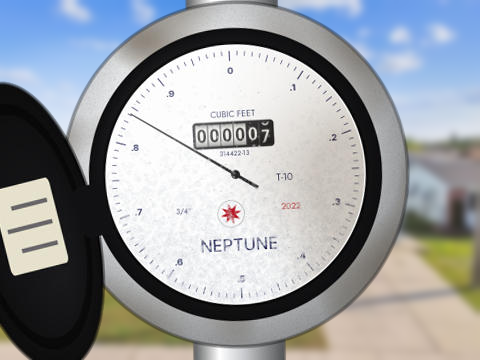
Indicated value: 6.84 ft³
